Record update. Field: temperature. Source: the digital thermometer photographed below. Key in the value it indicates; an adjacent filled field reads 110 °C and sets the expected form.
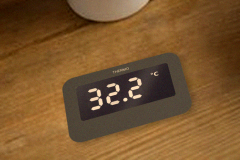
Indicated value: 32.2 °C
